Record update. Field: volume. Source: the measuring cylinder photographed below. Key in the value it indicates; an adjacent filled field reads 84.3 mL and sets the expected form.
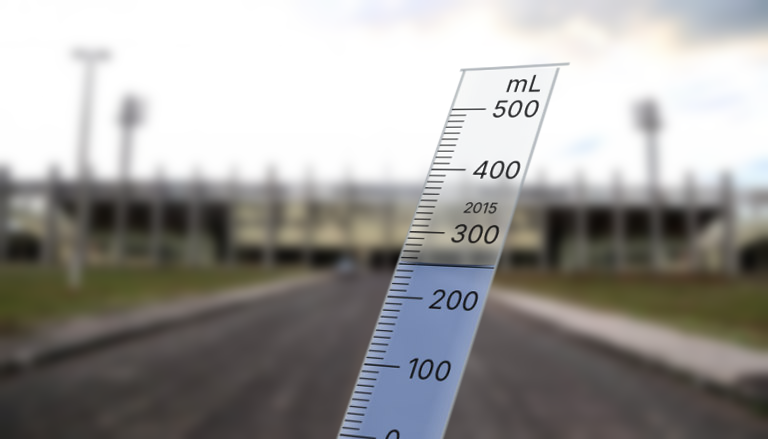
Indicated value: 250 mL
